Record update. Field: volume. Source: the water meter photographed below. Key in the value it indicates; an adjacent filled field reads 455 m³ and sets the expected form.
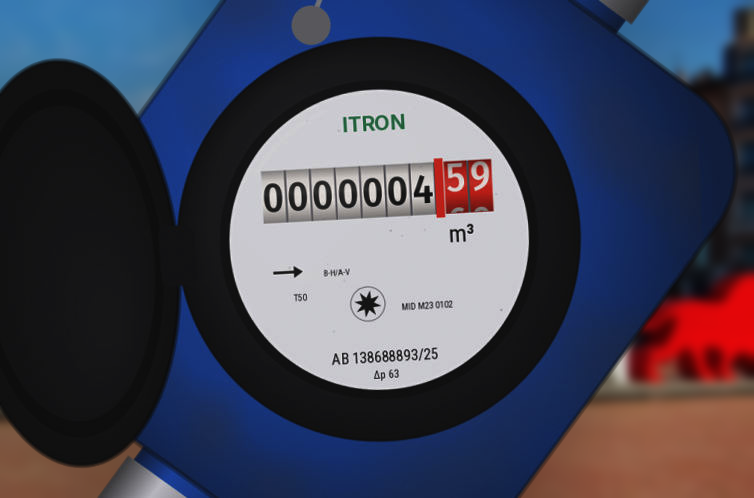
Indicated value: 4.59 m³
